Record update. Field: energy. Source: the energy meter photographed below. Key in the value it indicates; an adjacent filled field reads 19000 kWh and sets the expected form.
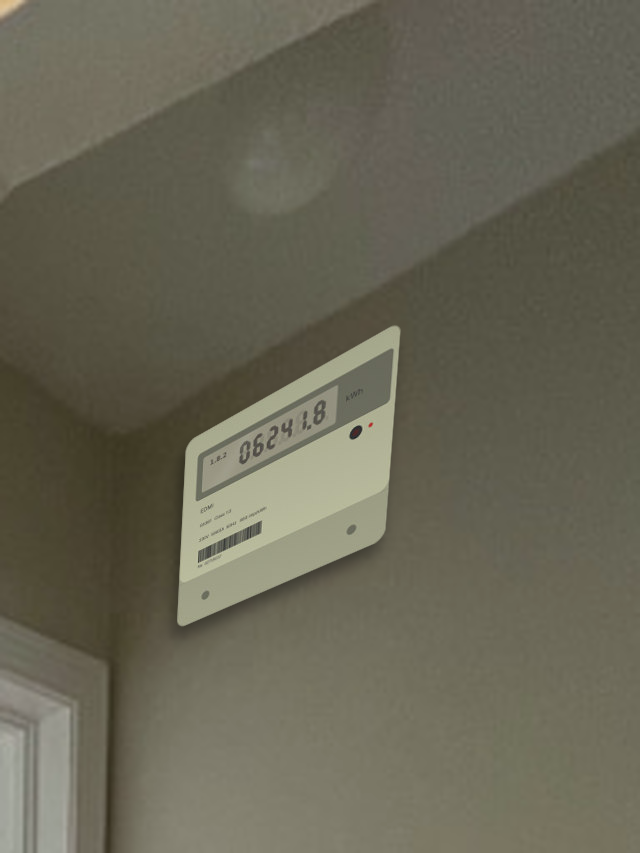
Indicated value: 6241.8 kWh
